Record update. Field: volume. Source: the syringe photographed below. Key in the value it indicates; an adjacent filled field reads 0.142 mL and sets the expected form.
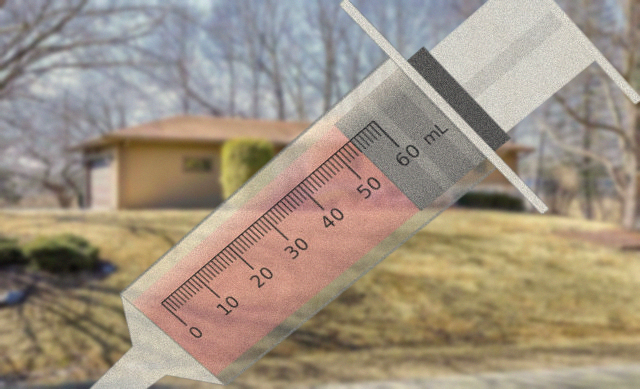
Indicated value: 54 mL
